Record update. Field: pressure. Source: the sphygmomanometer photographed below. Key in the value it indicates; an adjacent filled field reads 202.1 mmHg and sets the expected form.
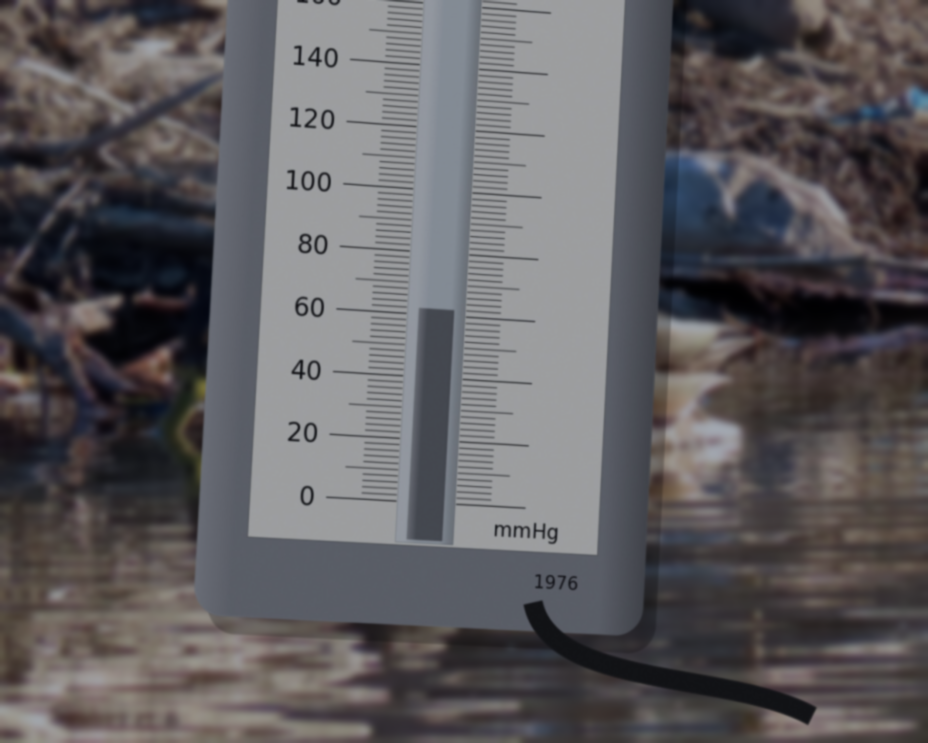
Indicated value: 62 mmHg
